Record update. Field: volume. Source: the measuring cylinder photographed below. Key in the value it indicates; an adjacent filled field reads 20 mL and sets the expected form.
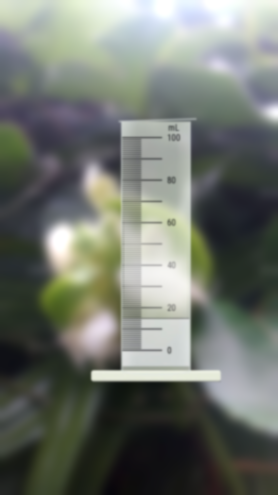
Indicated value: 15 mL
